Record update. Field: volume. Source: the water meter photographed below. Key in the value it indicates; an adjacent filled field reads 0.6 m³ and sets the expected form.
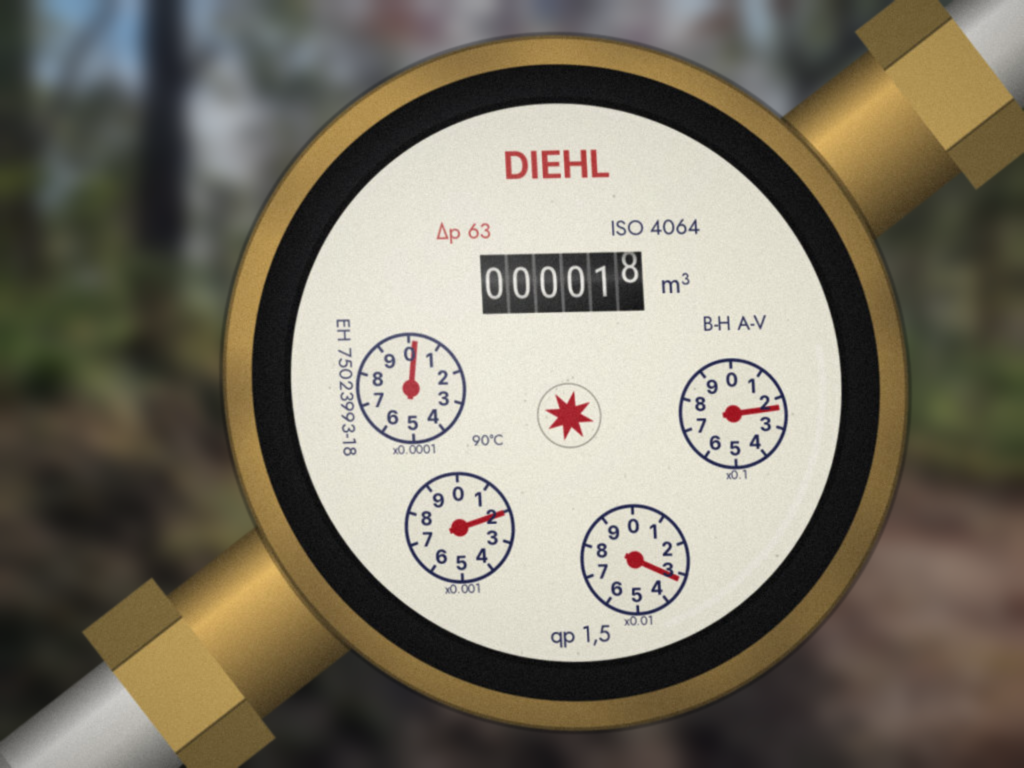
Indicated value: 18.2320 m³
